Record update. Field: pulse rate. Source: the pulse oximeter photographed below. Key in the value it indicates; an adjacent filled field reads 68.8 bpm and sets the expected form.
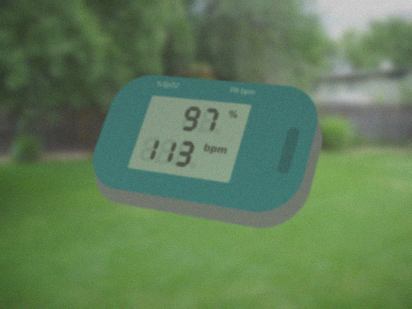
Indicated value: 113 bpm
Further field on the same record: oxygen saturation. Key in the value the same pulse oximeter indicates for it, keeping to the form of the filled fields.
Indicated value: 97 %
